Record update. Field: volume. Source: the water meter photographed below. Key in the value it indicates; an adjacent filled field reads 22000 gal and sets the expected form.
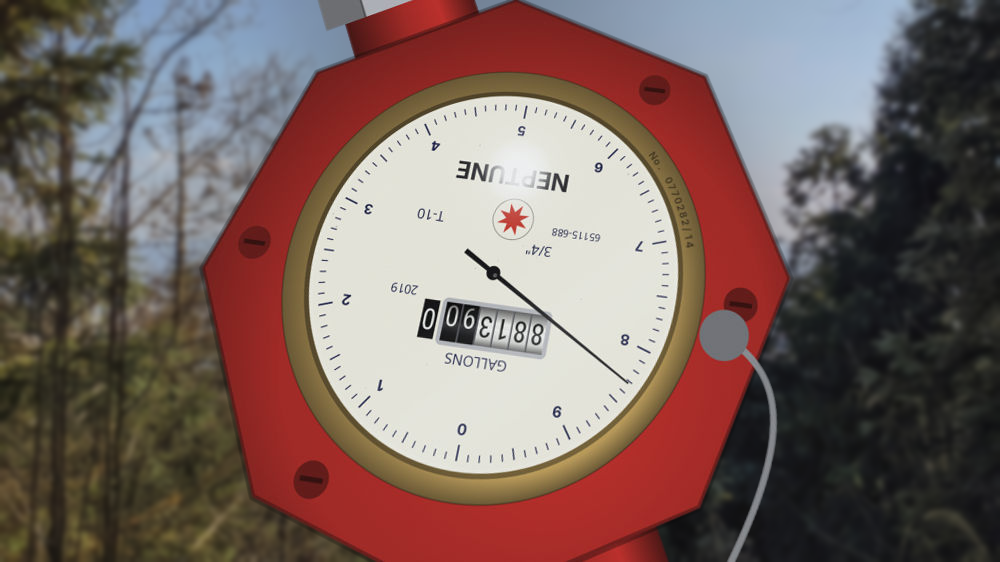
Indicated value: 8813898.3 gal
